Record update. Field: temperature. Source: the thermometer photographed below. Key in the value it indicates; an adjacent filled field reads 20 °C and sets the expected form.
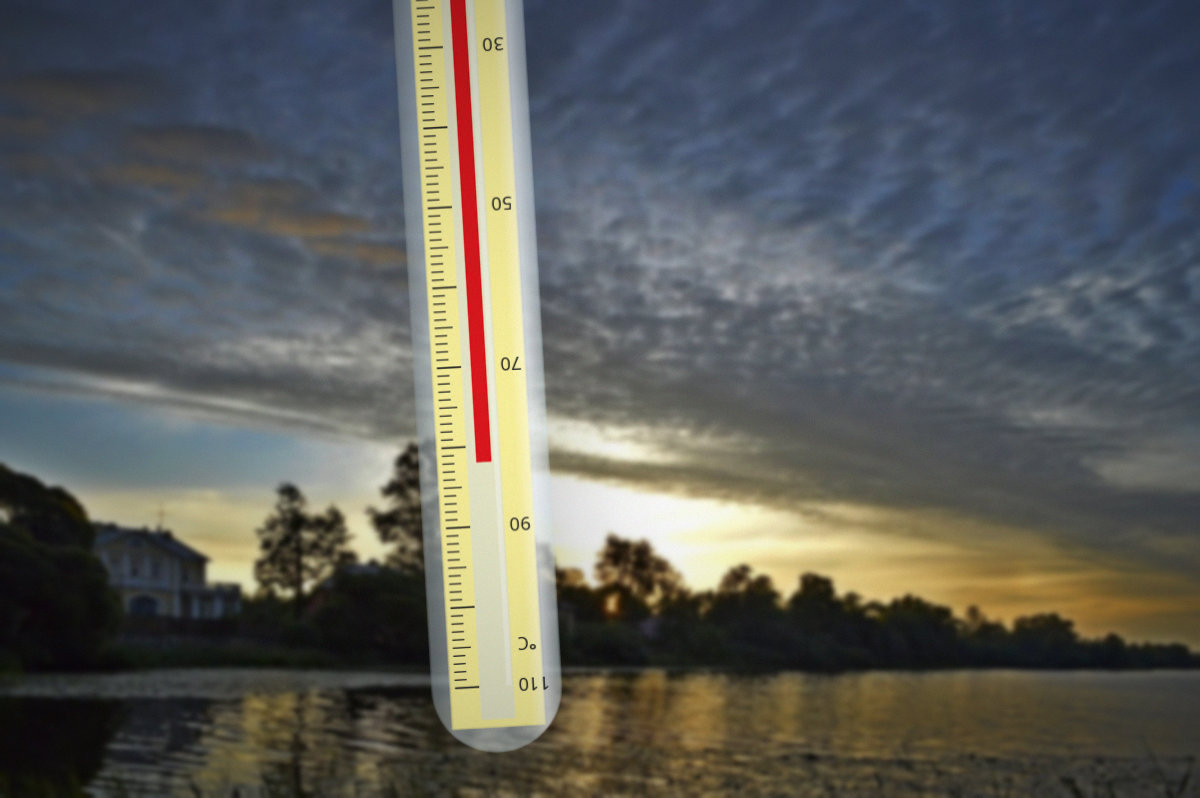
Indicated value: 82 °C
